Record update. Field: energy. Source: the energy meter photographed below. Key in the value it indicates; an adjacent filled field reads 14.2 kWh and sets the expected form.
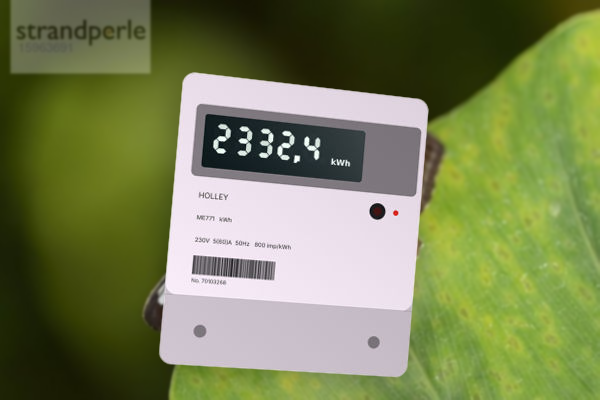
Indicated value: 2332.4 kWh
